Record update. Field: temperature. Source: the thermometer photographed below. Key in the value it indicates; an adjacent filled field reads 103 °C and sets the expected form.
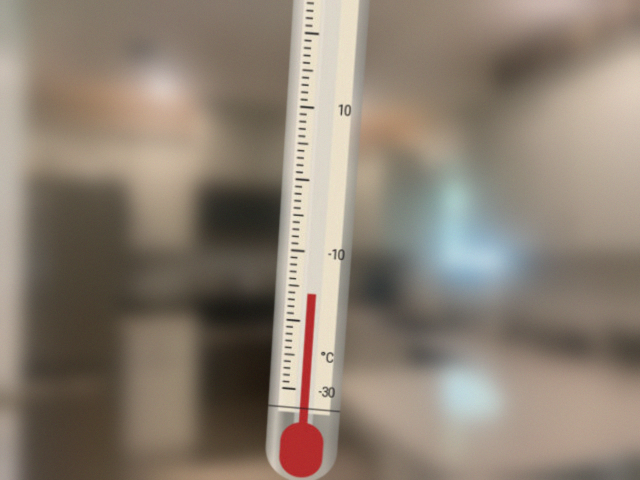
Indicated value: -16 °C
